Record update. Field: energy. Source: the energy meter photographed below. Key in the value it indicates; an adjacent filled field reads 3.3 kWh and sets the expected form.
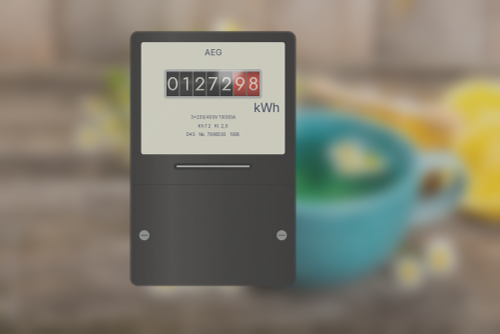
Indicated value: 1272.98 kWh
